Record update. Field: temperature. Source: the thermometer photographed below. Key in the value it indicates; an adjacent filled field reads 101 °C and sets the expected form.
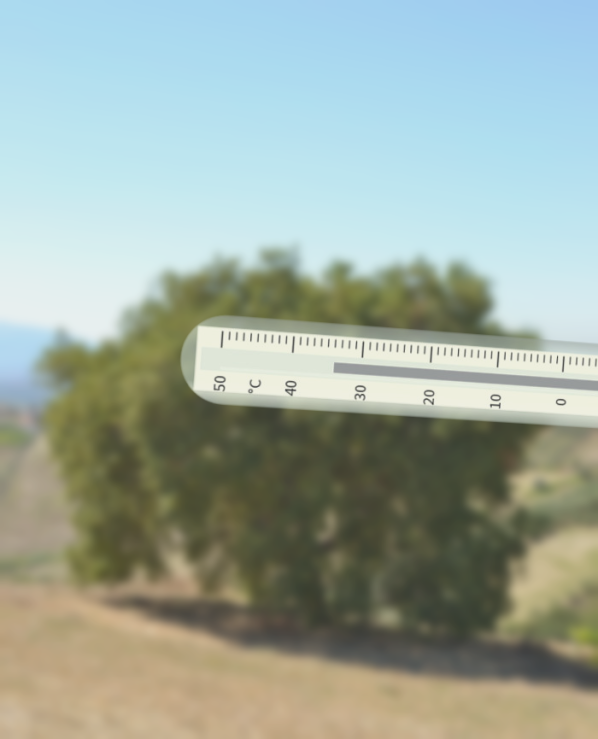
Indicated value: 34 °C
